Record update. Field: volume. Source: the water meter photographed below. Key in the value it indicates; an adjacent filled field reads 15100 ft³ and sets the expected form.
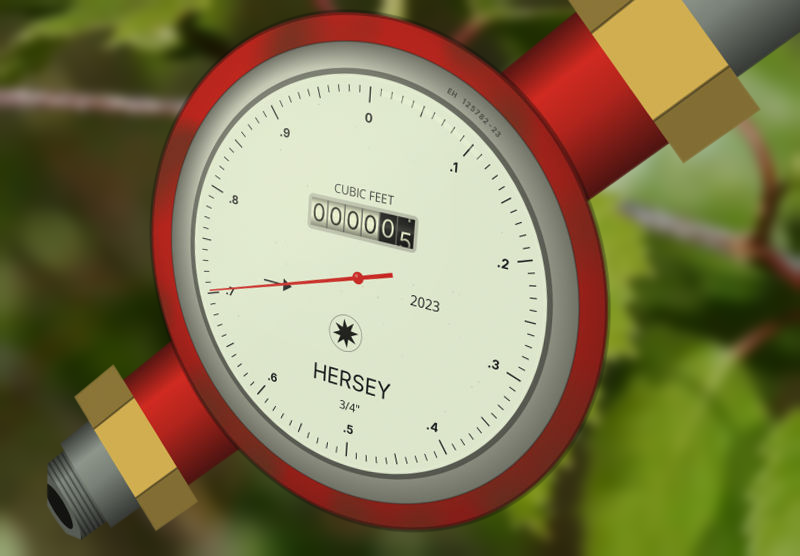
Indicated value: 4.70 ft³
